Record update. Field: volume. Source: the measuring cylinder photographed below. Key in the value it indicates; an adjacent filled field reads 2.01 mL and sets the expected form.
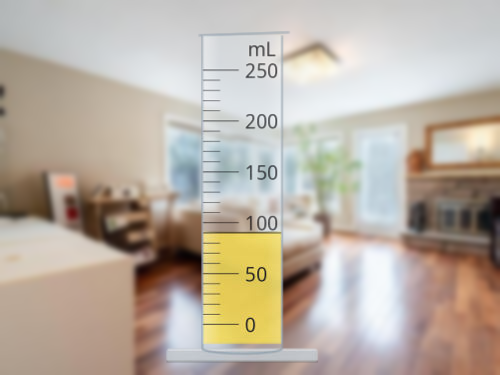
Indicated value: 90 mL
